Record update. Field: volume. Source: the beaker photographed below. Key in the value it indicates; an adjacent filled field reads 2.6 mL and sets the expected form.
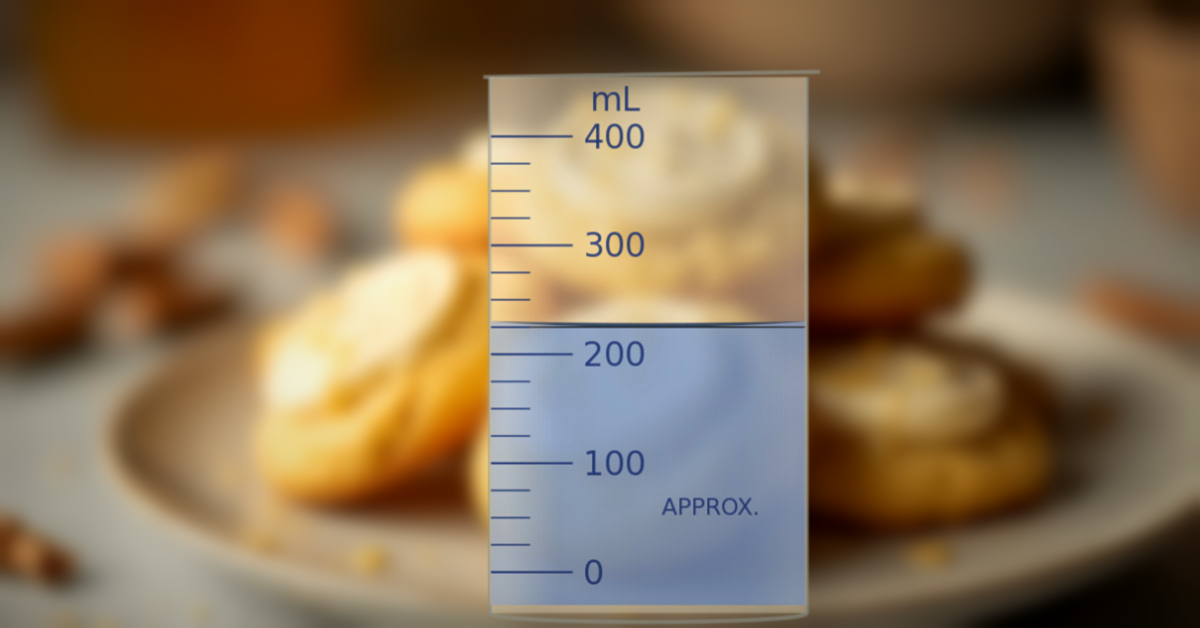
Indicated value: 225 mL
